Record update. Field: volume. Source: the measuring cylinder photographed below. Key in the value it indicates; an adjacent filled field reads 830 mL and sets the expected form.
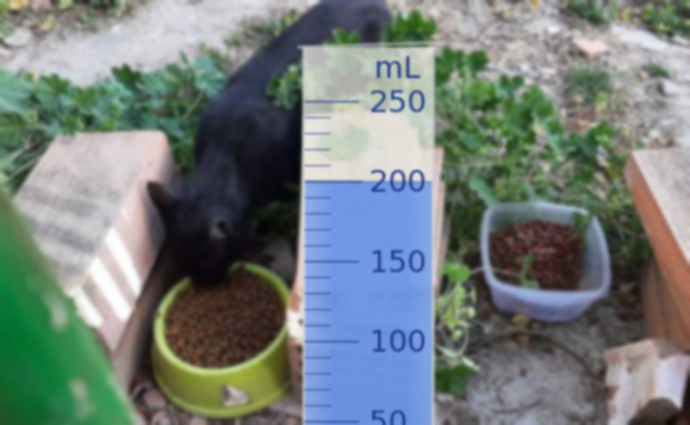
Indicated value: 200 mL
